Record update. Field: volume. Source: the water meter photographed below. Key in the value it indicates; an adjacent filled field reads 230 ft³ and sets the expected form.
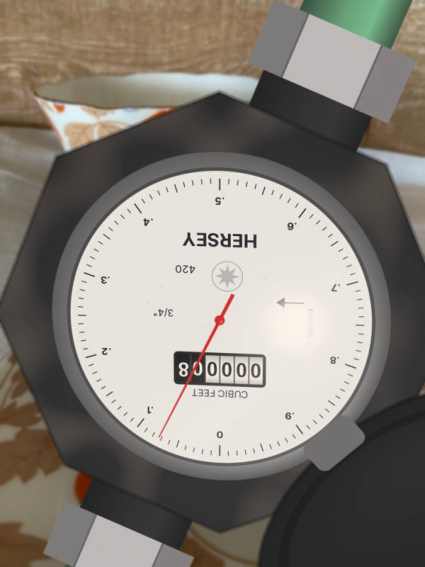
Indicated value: 8.07 ft³
